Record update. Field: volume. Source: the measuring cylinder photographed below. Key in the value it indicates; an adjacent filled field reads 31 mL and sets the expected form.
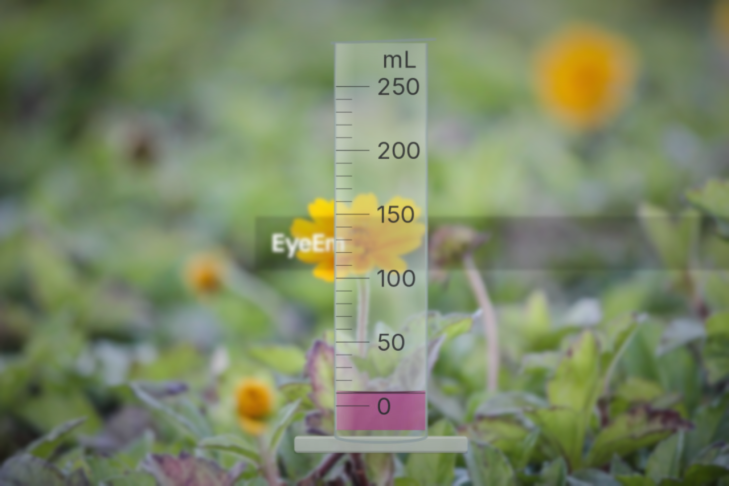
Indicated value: 10 mL
